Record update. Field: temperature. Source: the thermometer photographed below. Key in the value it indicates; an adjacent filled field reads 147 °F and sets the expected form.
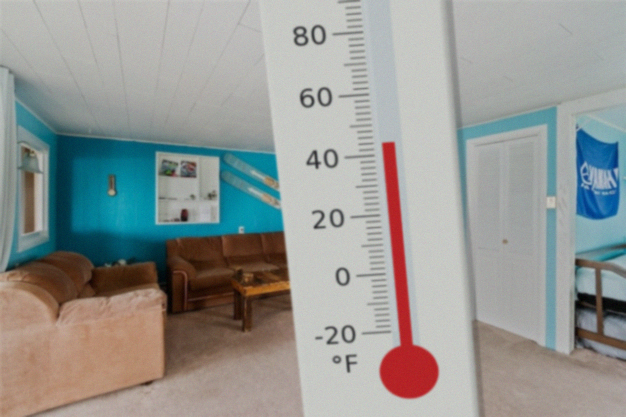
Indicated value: 44 °F
